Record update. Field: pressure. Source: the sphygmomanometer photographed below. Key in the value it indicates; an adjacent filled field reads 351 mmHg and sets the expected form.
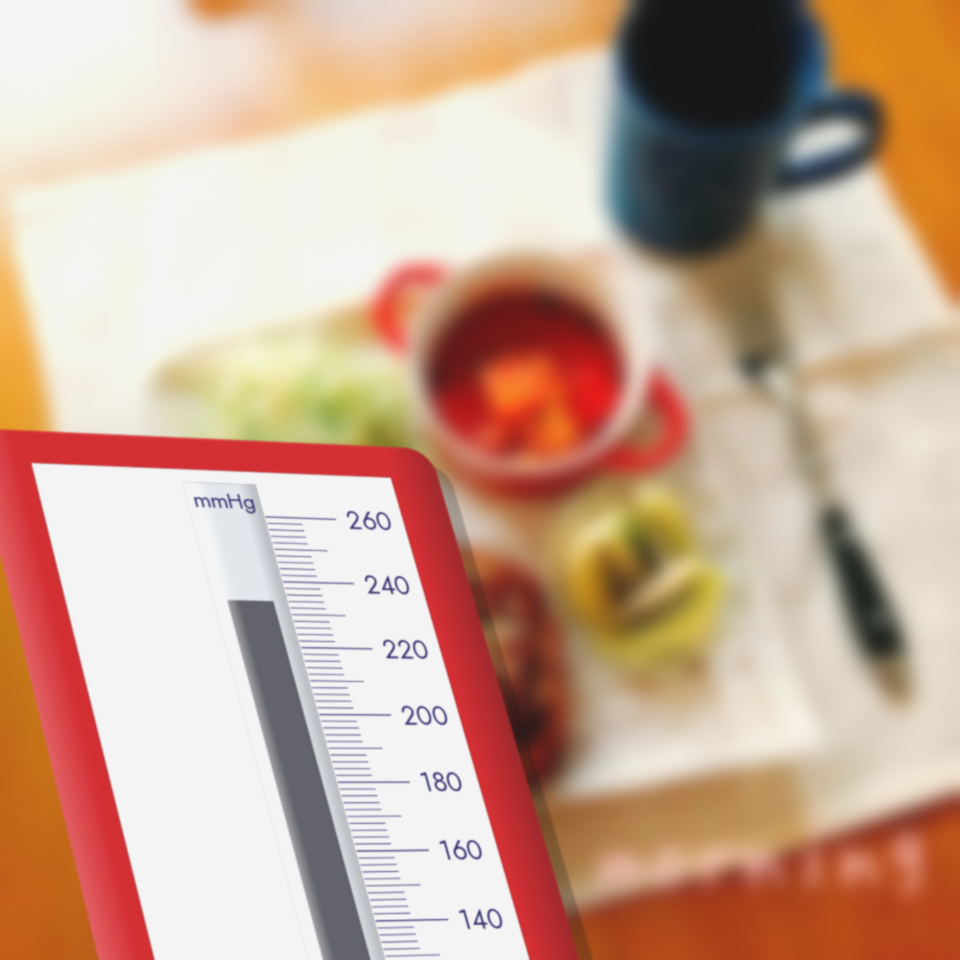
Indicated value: 234 mmHg
